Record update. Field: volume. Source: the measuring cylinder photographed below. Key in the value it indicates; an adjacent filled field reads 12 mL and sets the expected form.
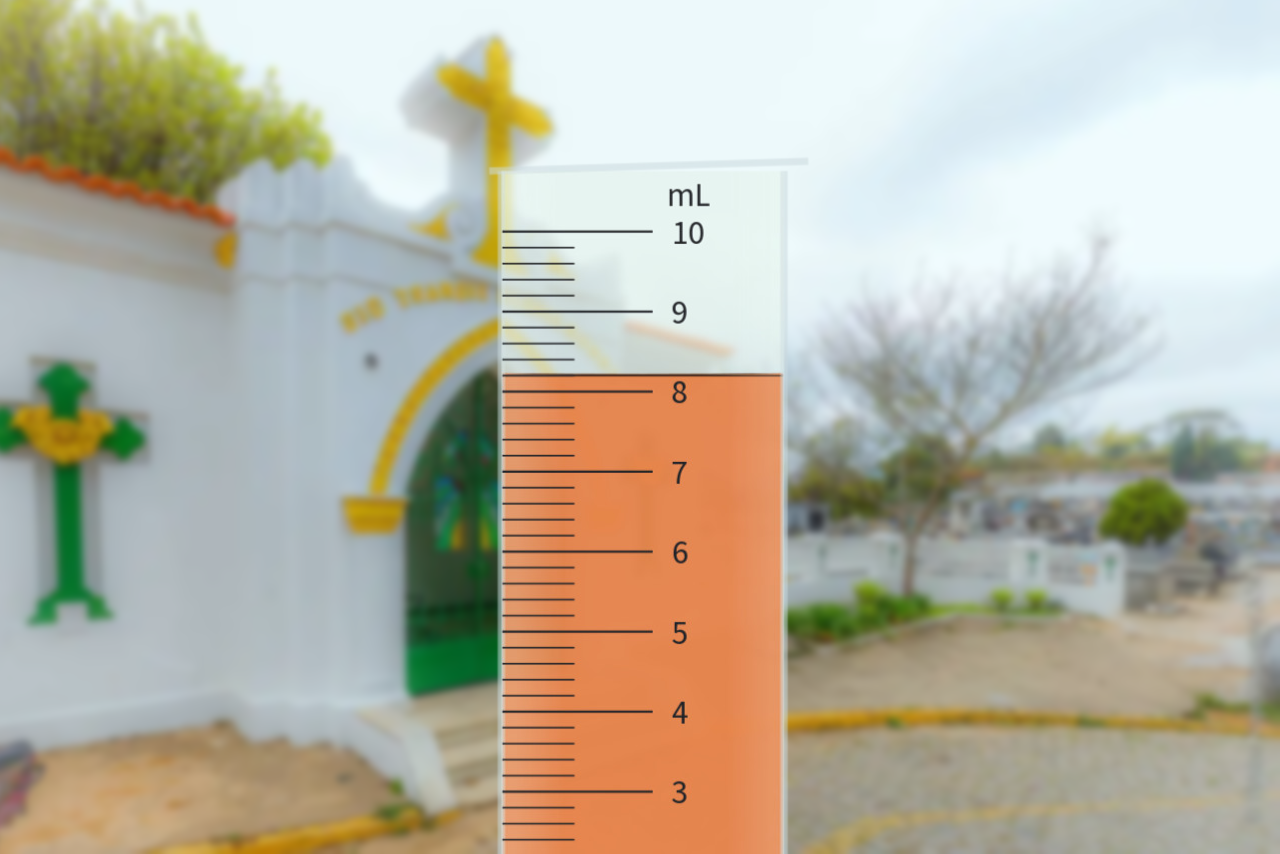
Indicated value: 8.2 mL
